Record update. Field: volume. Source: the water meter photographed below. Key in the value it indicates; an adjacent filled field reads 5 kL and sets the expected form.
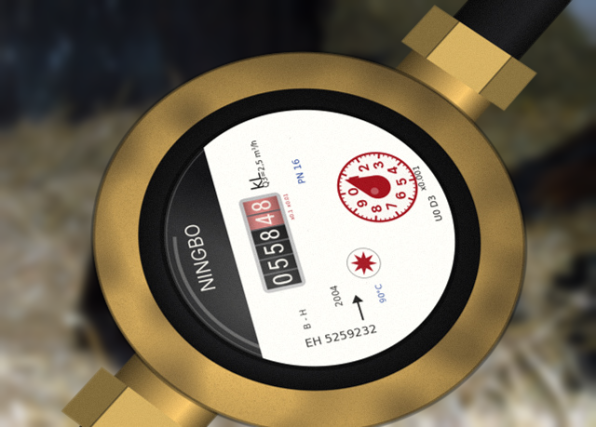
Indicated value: 558.480 kL
